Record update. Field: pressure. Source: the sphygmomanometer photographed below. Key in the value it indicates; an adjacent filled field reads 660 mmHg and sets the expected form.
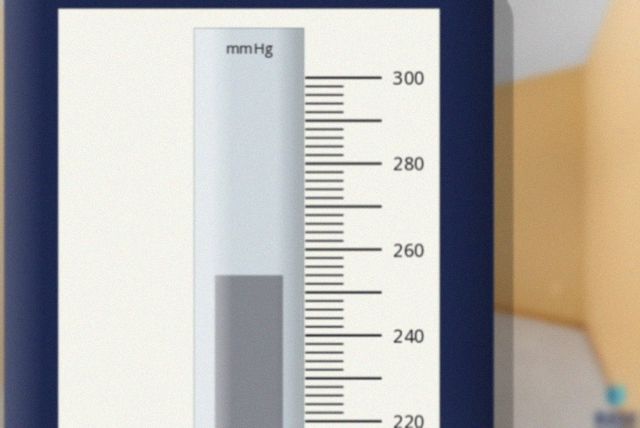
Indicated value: 254 mmHg
